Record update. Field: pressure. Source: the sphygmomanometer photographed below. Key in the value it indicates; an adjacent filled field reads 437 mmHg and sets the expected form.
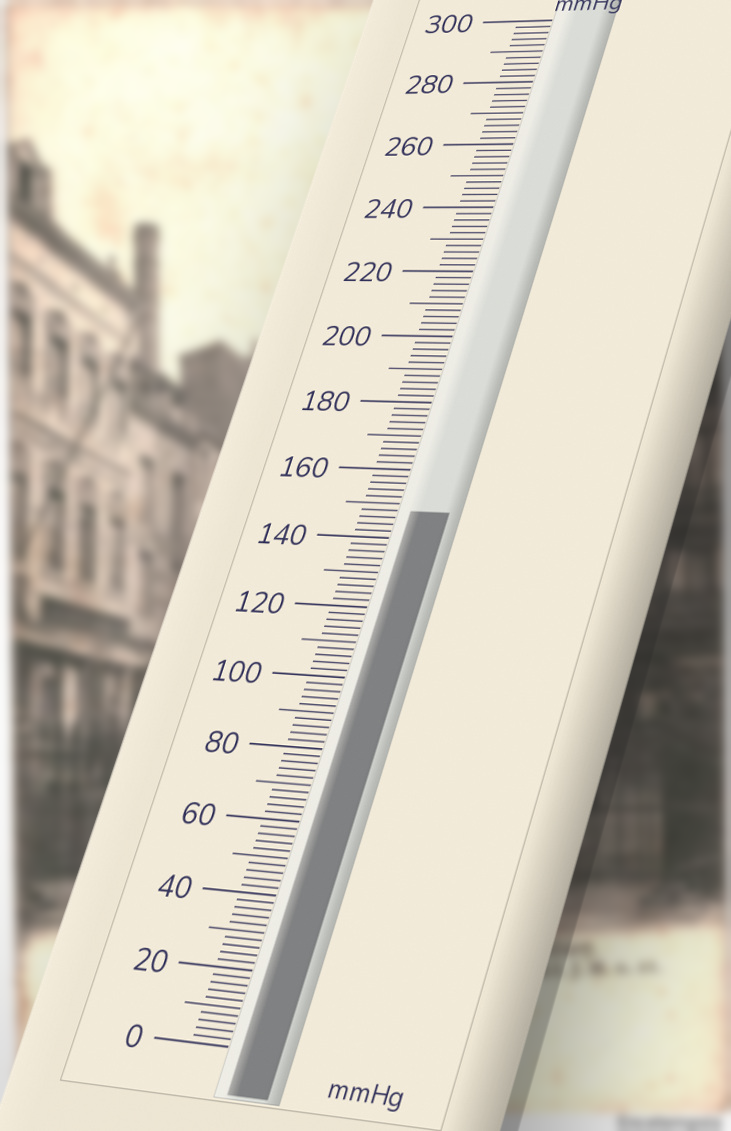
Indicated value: 148 mmHg
